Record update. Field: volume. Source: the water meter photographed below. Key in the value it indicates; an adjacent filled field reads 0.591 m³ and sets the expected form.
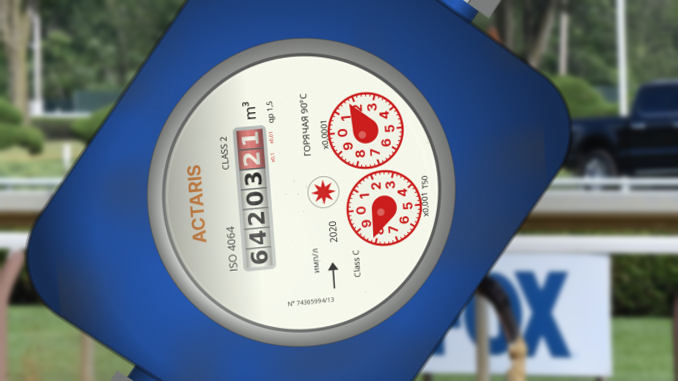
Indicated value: 64203.2181 m³
